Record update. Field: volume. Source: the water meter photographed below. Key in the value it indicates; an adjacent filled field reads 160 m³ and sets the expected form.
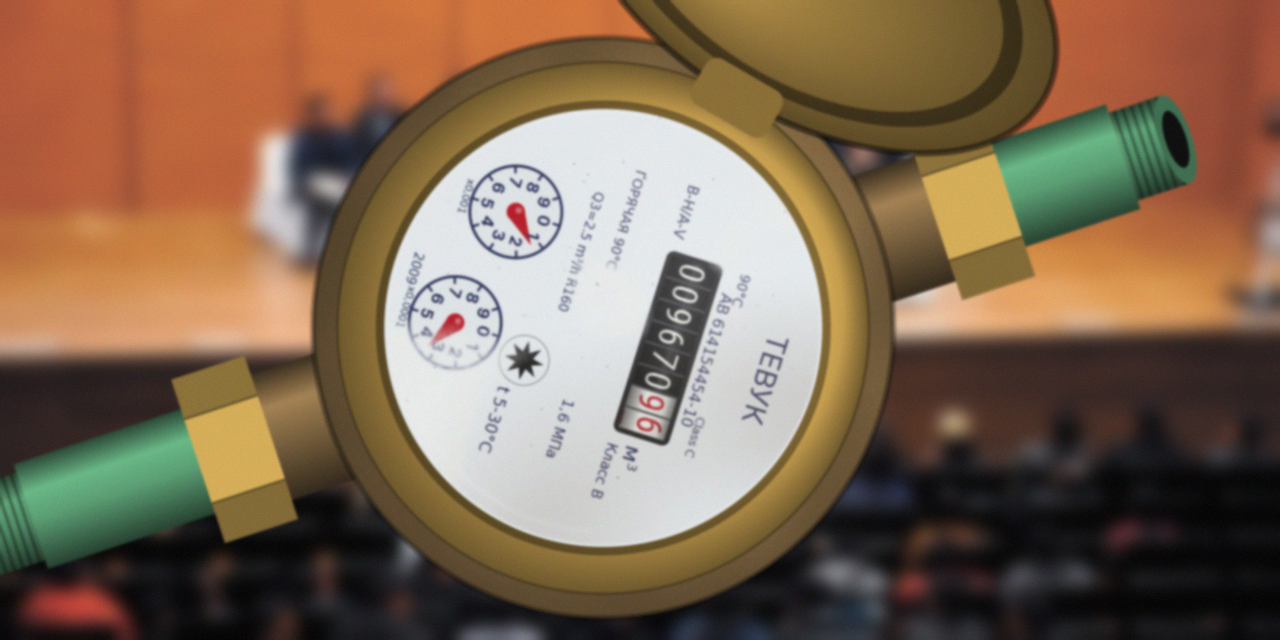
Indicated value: 9670.9613 m³
